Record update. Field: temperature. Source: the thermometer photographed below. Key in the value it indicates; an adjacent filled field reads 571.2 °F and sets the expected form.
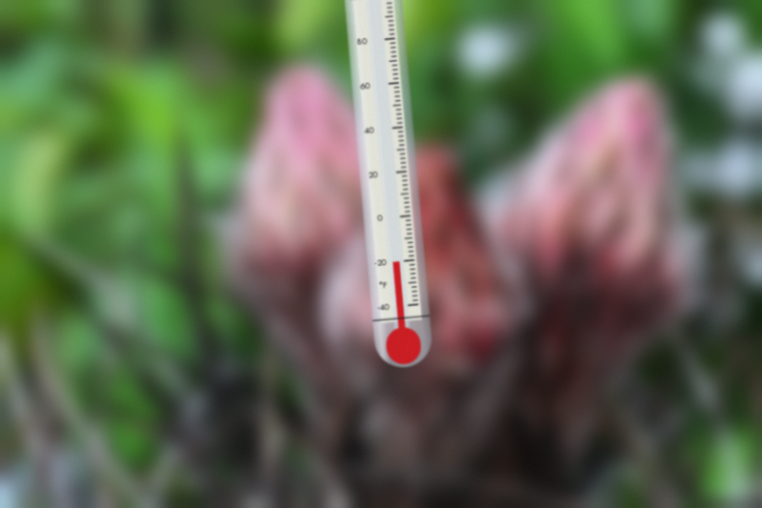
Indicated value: -20 °F
